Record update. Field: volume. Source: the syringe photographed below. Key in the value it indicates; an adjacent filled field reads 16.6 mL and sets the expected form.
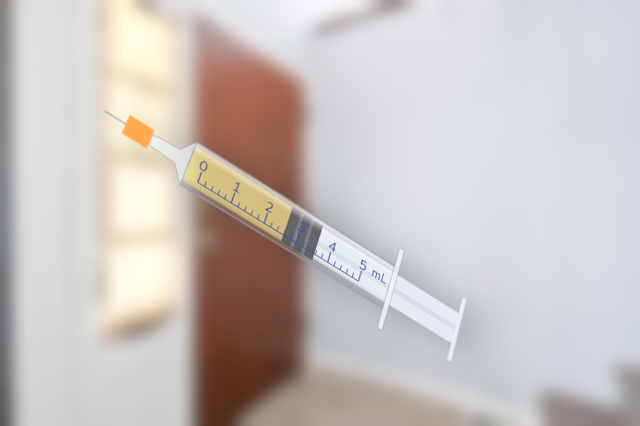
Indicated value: 2.6 mL
